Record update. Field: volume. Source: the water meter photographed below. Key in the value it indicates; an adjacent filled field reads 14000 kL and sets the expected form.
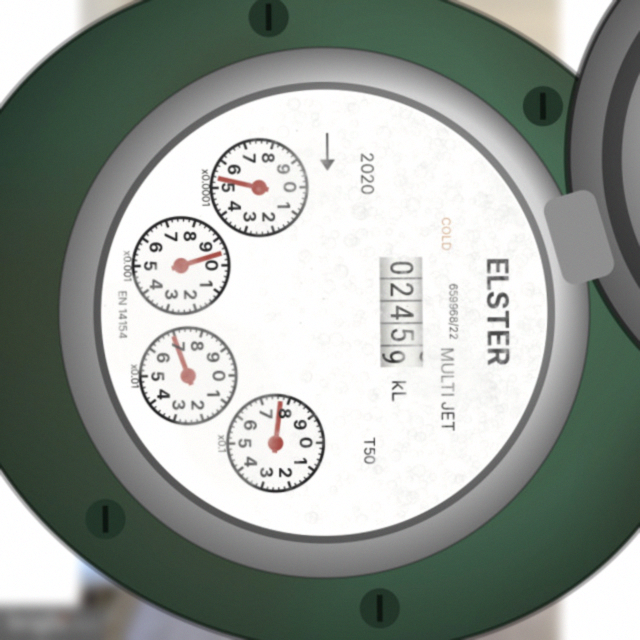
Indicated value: 2458.7695 kL
